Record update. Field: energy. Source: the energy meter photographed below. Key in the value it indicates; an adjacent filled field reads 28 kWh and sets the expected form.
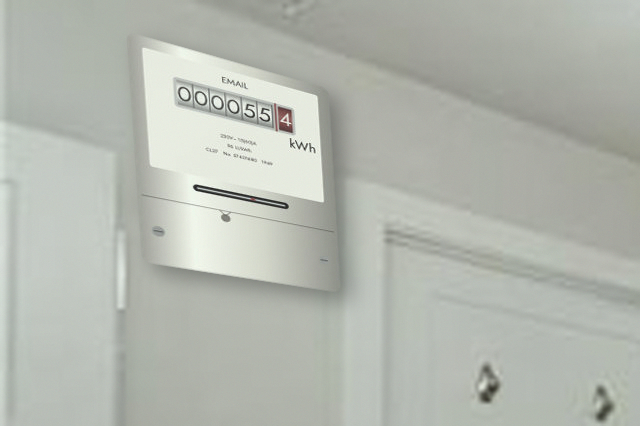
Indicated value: 55.4 kWh
